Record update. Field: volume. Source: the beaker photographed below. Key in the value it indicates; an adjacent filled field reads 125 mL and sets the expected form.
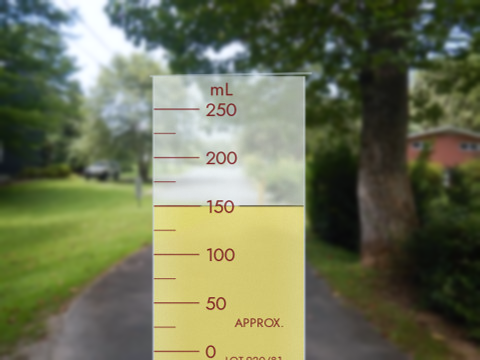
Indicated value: 150 mL
